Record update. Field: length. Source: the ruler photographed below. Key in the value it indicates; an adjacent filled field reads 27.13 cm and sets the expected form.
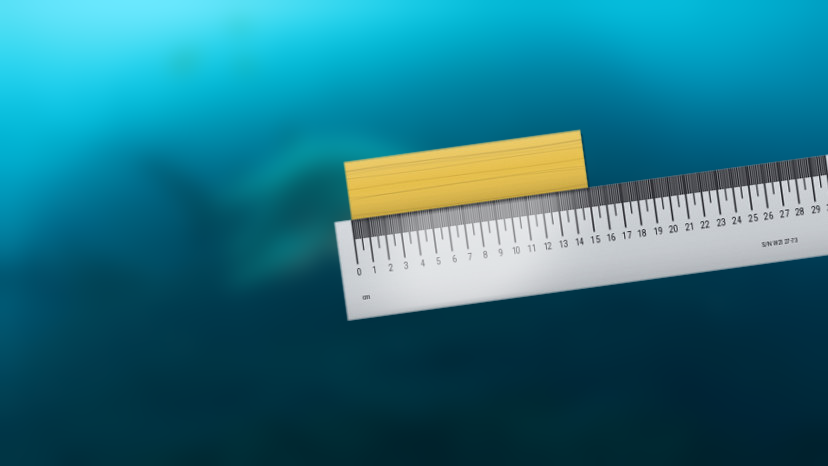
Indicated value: 15 cm
